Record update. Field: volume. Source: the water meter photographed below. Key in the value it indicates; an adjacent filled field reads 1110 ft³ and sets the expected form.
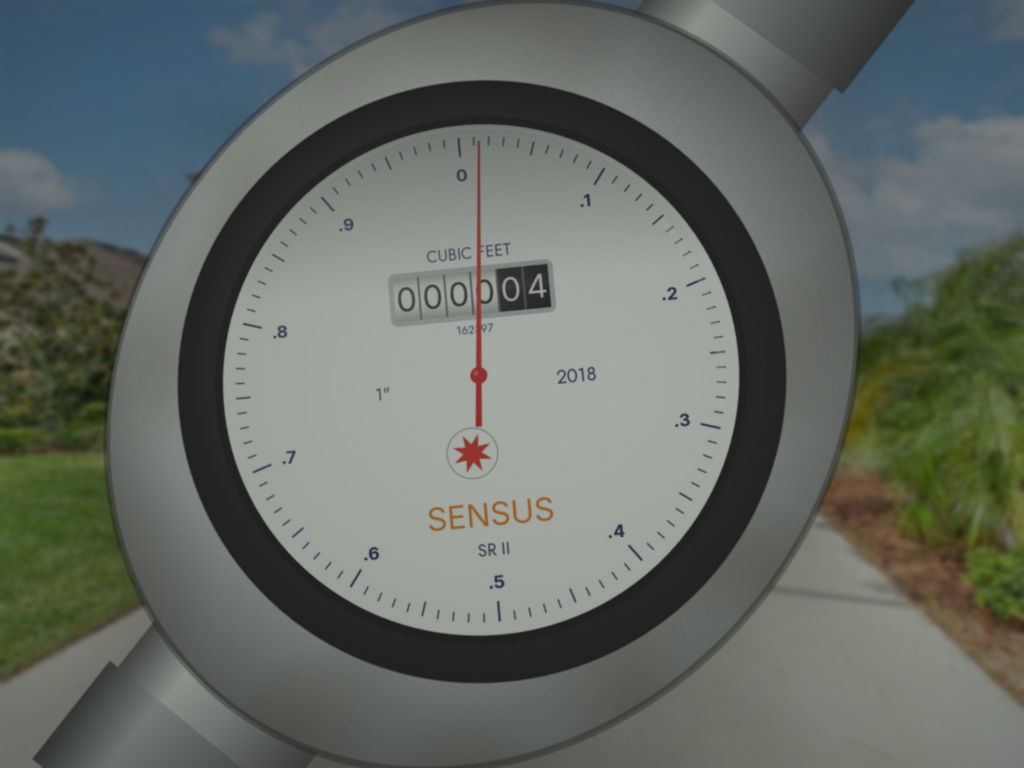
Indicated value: 4.01 ft³
